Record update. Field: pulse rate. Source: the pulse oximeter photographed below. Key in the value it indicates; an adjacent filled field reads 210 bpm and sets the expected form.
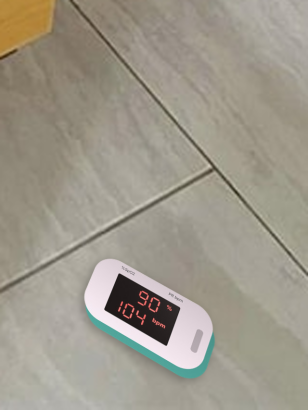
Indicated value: 104 bpm
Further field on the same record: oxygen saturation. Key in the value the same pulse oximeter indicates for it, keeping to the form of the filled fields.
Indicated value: 90 %
